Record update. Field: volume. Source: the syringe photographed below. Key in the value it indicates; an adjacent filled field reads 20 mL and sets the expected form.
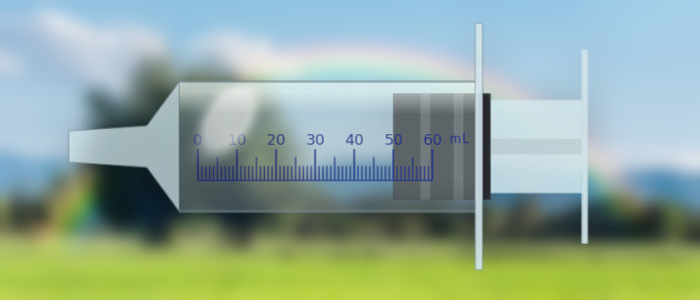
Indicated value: 50 mL
